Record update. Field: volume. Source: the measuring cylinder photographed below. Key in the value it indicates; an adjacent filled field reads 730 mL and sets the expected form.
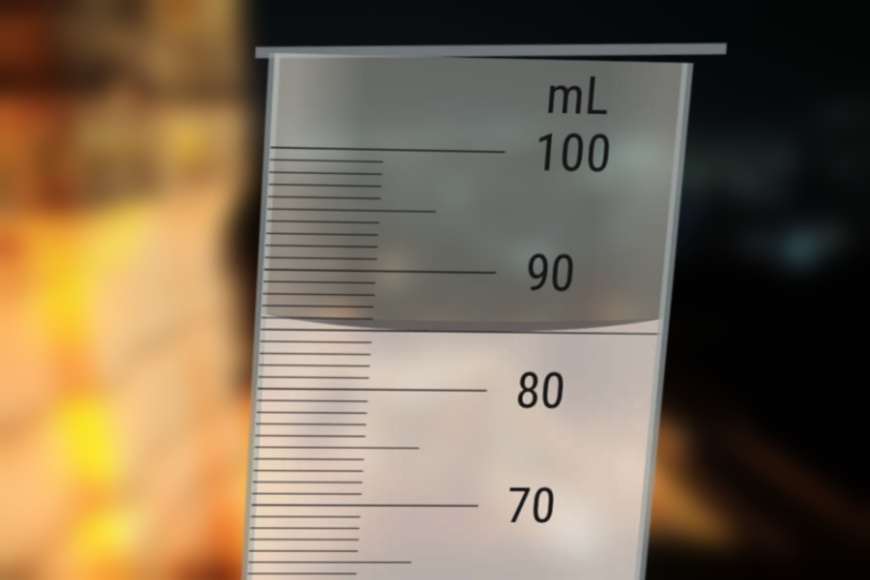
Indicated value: 85 mL
